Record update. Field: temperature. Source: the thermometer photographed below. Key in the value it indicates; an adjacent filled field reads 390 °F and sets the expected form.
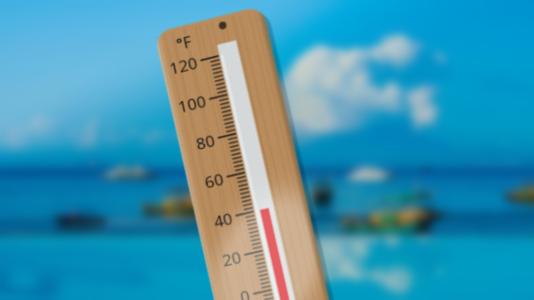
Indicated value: 40 °F
